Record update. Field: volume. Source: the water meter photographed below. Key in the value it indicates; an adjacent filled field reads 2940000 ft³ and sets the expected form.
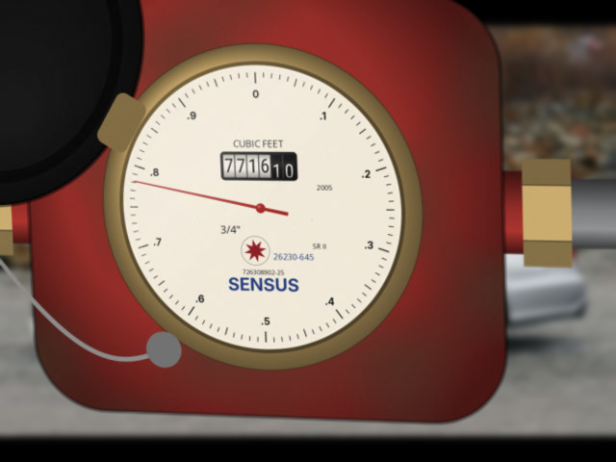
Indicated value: 771609.78 ft³
